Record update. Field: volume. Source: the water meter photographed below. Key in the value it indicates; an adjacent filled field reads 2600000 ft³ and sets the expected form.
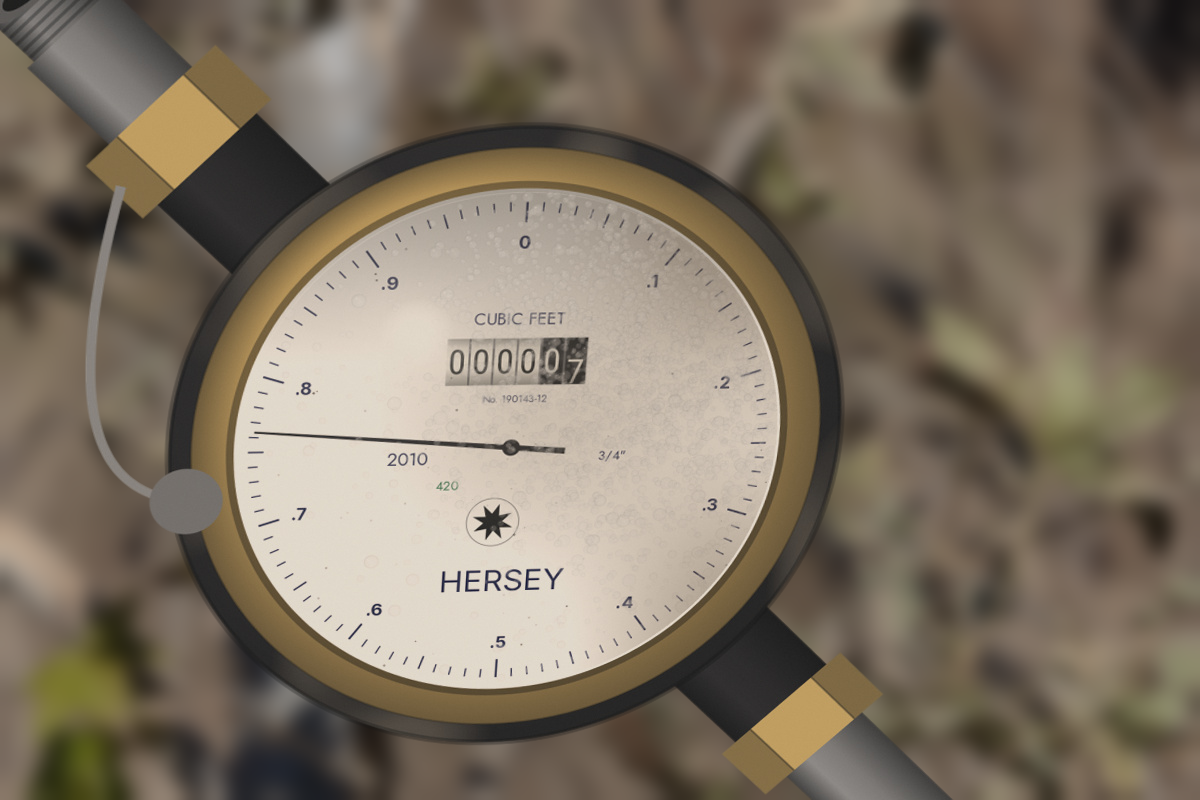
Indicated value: 6.76 ft³
